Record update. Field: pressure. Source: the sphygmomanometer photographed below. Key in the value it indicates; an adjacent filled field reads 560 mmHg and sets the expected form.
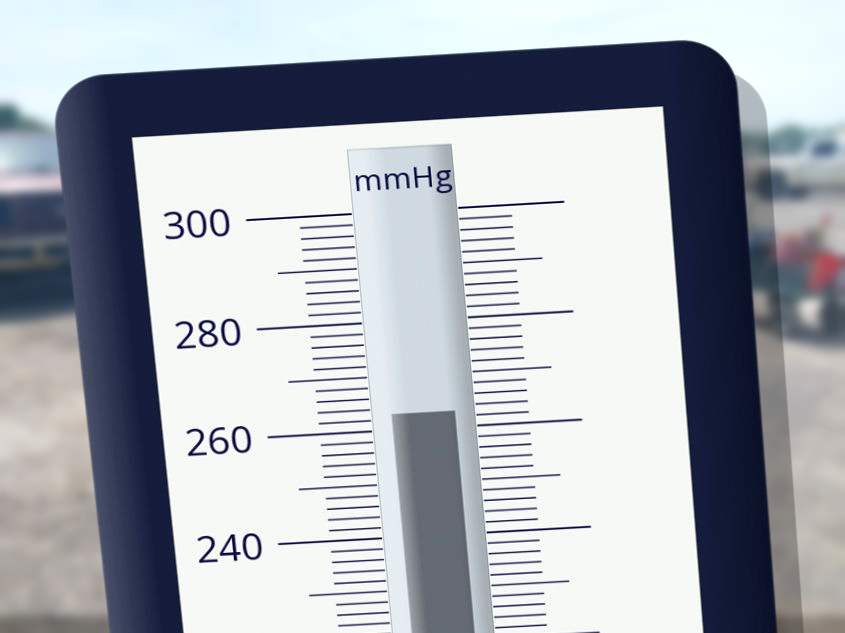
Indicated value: 263 mmHg
